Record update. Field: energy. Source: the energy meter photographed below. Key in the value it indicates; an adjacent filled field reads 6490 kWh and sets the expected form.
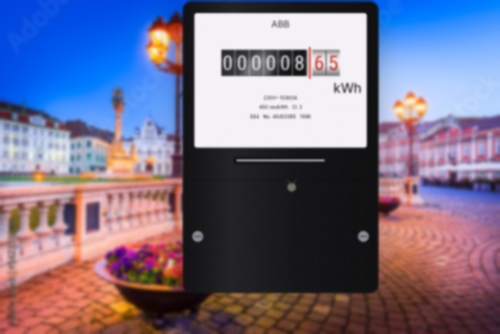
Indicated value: 8.65 kWh
